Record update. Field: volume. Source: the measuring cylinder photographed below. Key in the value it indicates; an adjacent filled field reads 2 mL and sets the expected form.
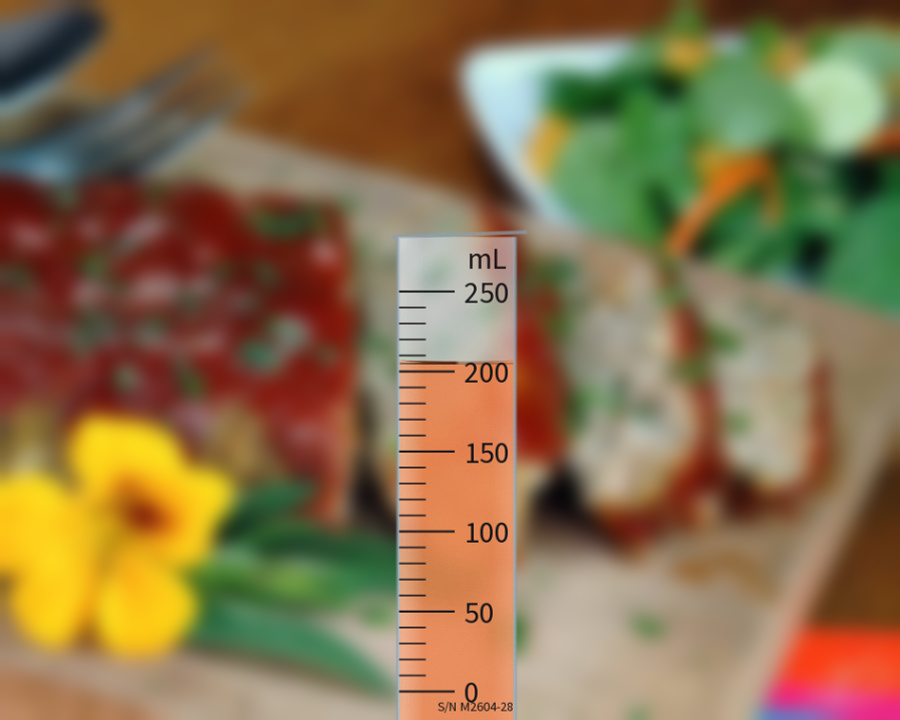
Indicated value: 205 mL
